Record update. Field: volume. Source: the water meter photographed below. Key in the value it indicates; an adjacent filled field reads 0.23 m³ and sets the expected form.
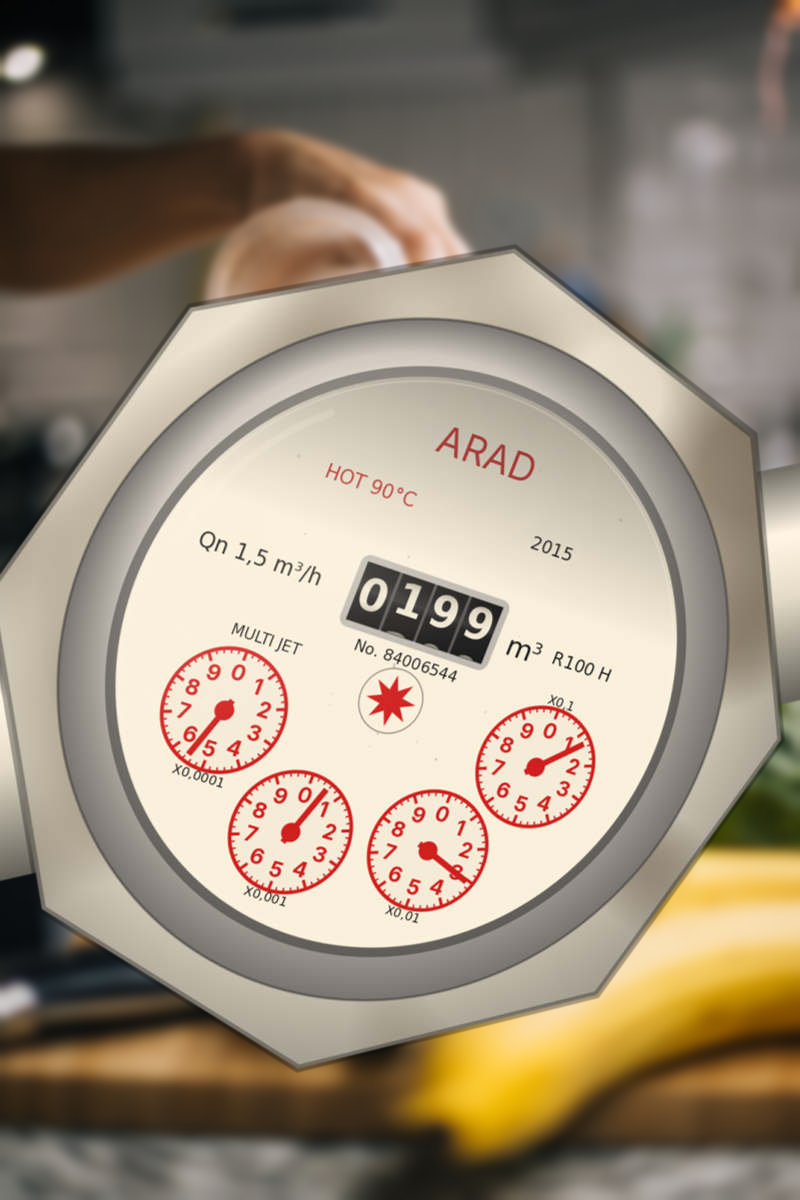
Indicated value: 199.1305 m³
